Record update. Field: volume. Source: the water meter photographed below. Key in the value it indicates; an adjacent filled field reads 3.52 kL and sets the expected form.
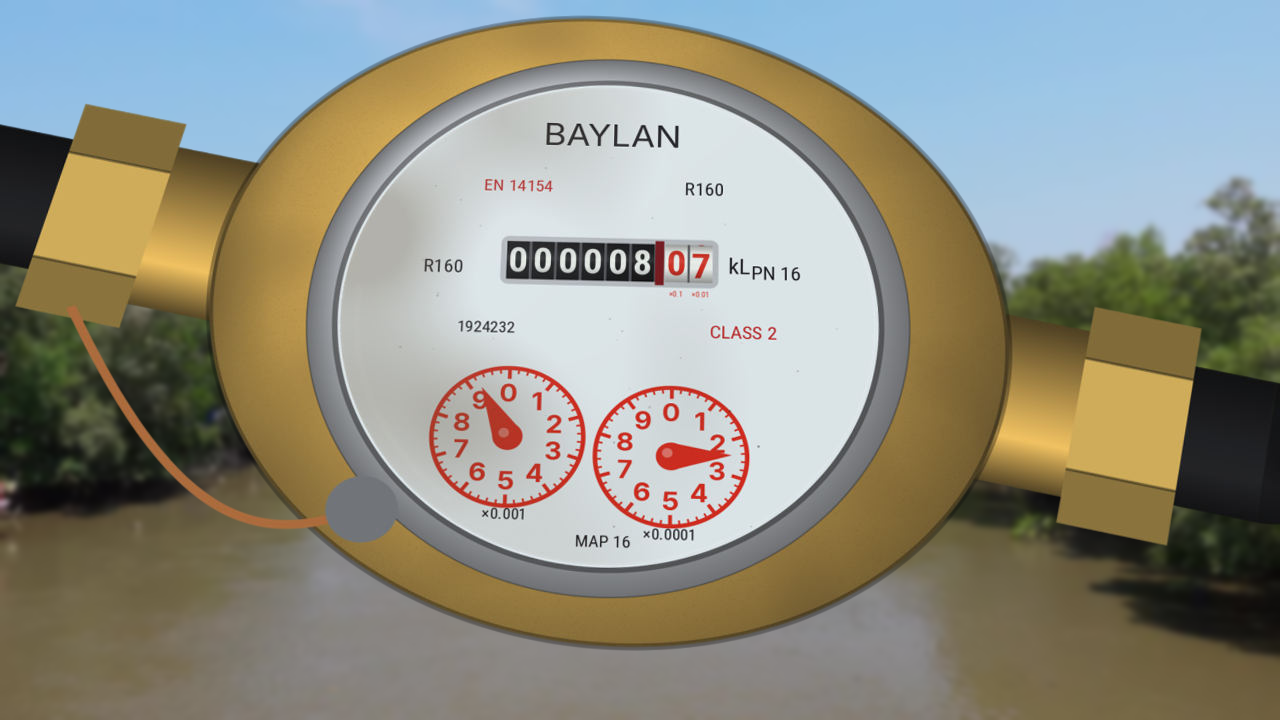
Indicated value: 8.0692 kL
